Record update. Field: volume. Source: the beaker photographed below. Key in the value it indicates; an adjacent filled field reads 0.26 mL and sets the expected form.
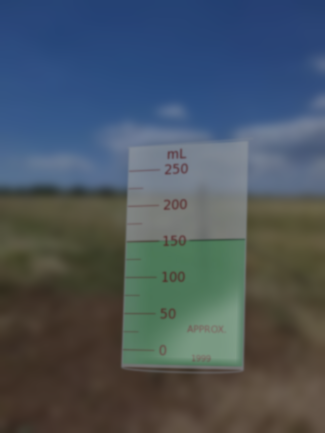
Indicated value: 150 mL
